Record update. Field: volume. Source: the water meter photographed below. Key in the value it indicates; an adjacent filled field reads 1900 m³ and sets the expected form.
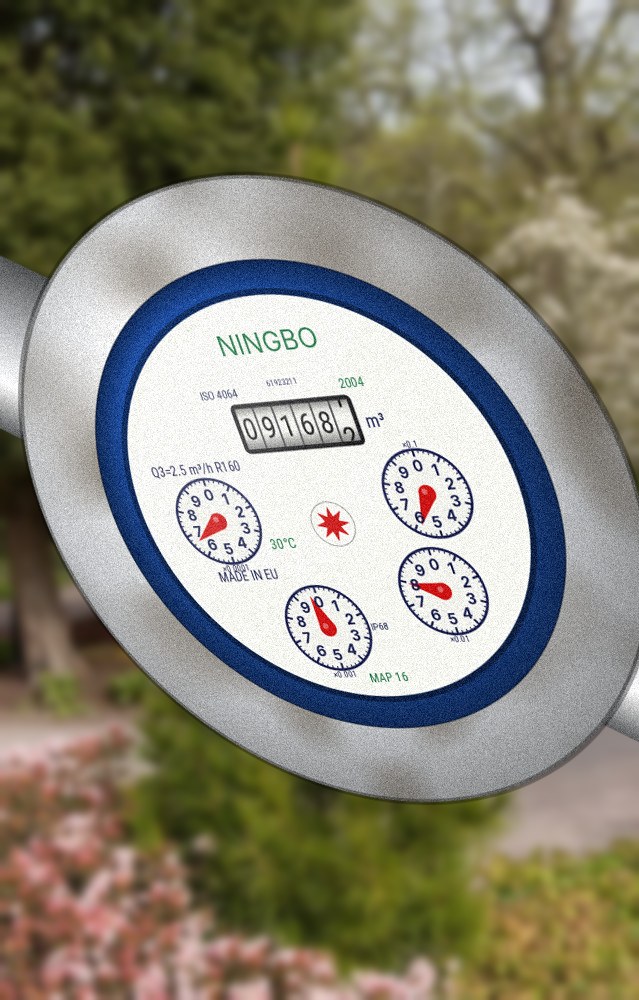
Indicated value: 91681.5796 m³
